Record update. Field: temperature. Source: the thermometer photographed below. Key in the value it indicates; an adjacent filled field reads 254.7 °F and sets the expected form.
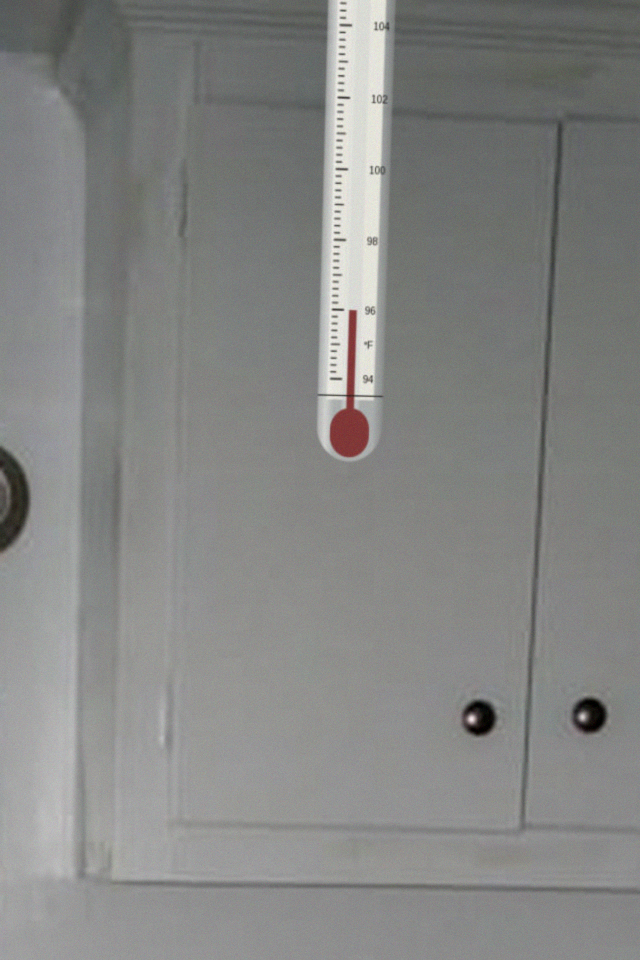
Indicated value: 96 °F
